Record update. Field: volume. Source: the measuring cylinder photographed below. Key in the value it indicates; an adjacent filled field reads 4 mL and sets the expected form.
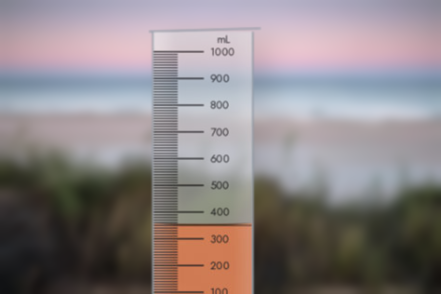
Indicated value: 350 mL
